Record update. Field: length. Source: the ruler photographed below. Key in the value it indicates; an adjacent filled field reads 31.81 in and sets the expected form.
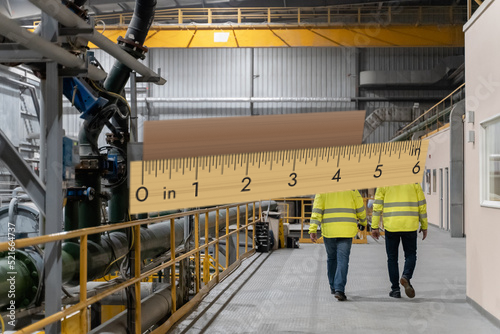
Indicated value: 4.5 in
